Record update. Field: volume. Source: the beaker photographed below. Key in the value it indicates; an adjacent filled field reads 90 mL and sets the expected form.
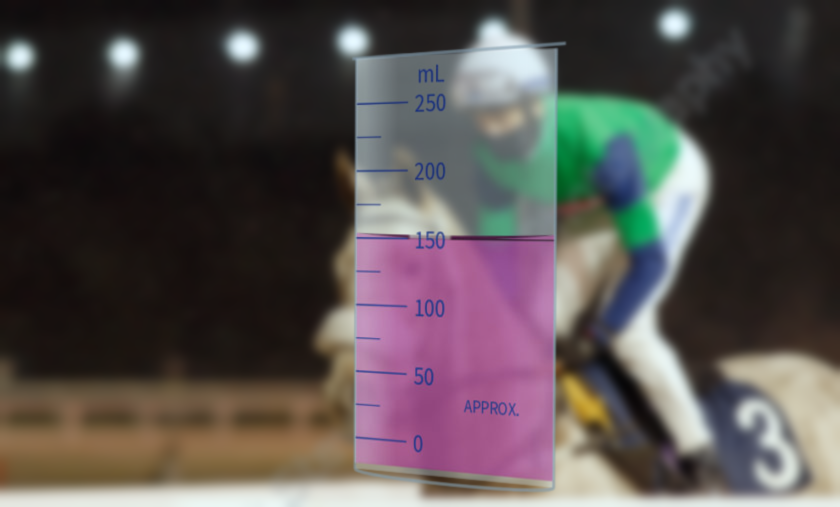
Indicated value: 150 mL
